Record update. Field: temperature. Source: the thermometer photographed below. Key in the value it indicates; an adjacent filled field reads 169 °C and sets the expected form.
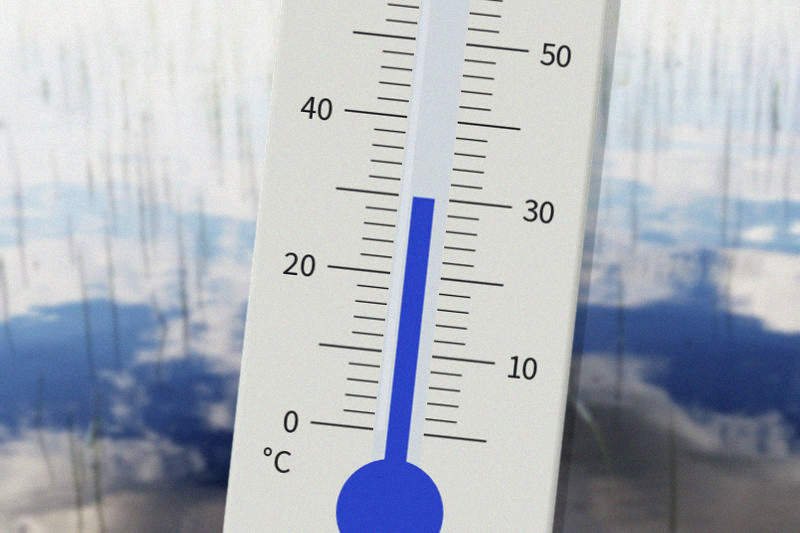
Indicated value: 30 °C
